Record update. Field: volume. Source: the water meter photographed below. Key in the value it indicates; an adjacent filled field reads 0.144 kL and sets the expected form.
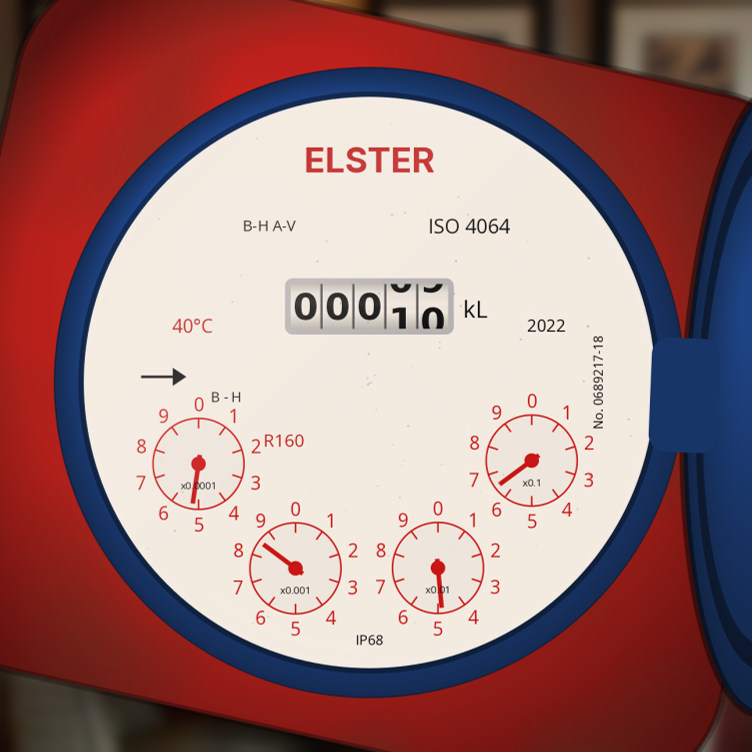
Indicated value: 9.6485 kL
